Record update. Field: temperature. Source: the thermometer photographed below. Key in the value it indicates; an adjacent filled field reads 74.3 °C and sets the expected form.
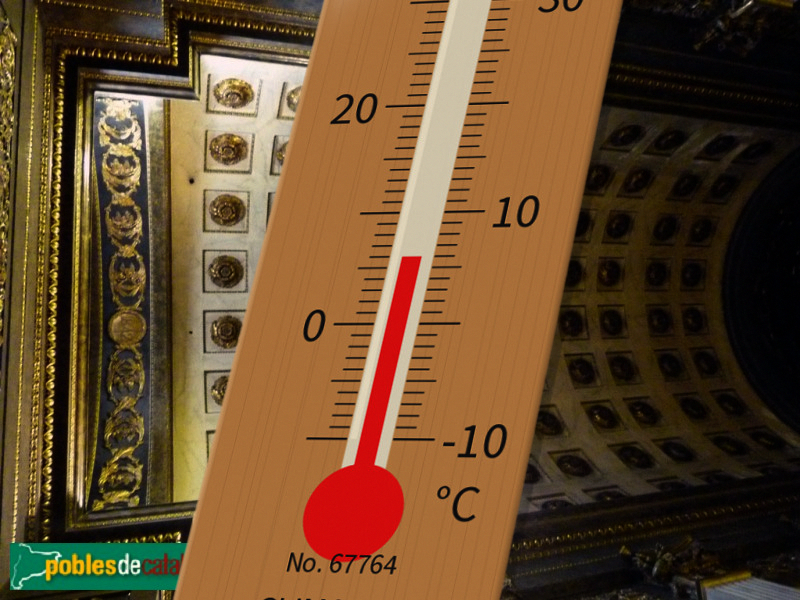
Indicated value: 6 °C
